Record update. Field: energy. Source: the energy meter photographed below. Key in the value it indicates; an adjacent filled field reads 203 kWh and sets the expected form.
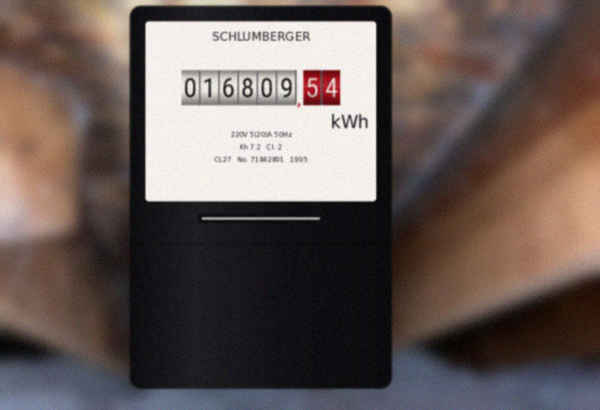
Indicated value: 16809.54 kWh
